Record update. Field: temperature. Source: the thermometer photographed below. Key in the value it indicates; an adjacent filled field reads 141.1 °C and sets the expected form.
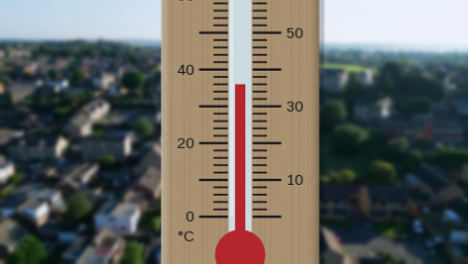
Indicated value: 36 °C
